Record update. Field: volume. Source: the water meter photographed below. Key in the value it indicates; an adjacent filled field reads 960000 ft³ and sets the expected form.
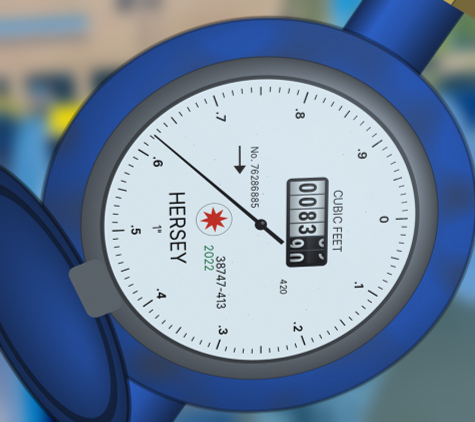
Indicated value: 8389.62 ft³
